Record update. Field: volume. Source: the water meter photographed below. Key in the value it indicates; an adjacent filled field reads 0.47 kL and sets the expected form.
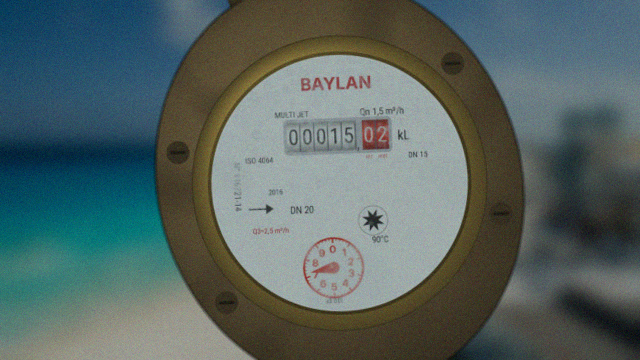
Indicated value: 15.027 kL
